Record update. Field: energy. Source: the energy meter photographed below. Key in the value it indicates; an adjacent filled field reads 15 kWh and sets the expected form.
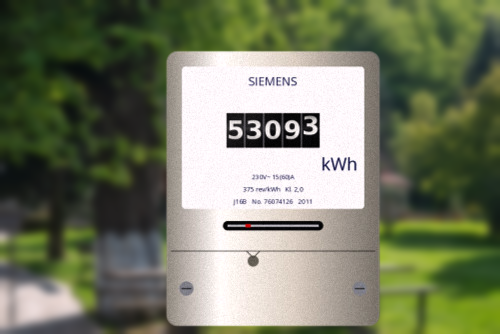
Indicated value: 53093 kWh
